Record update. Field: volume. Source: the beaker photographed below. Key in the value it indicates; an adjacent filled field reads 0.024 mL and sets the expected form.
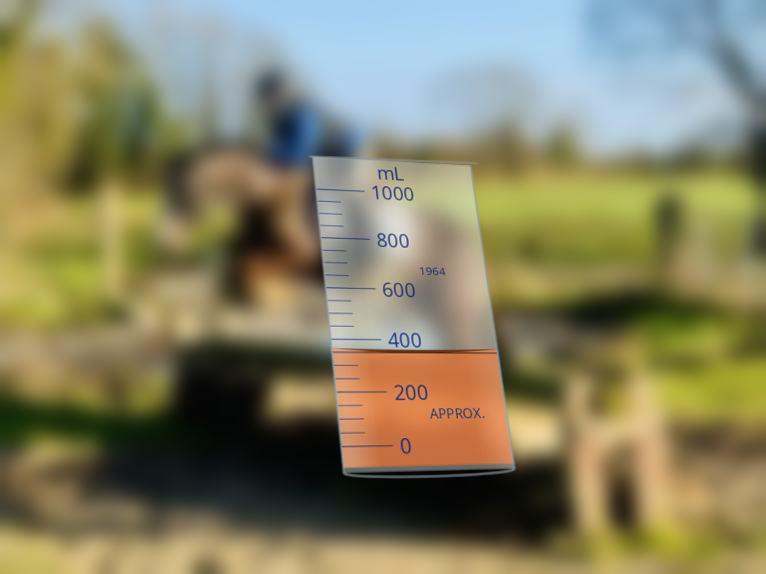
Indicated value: 350 mL
